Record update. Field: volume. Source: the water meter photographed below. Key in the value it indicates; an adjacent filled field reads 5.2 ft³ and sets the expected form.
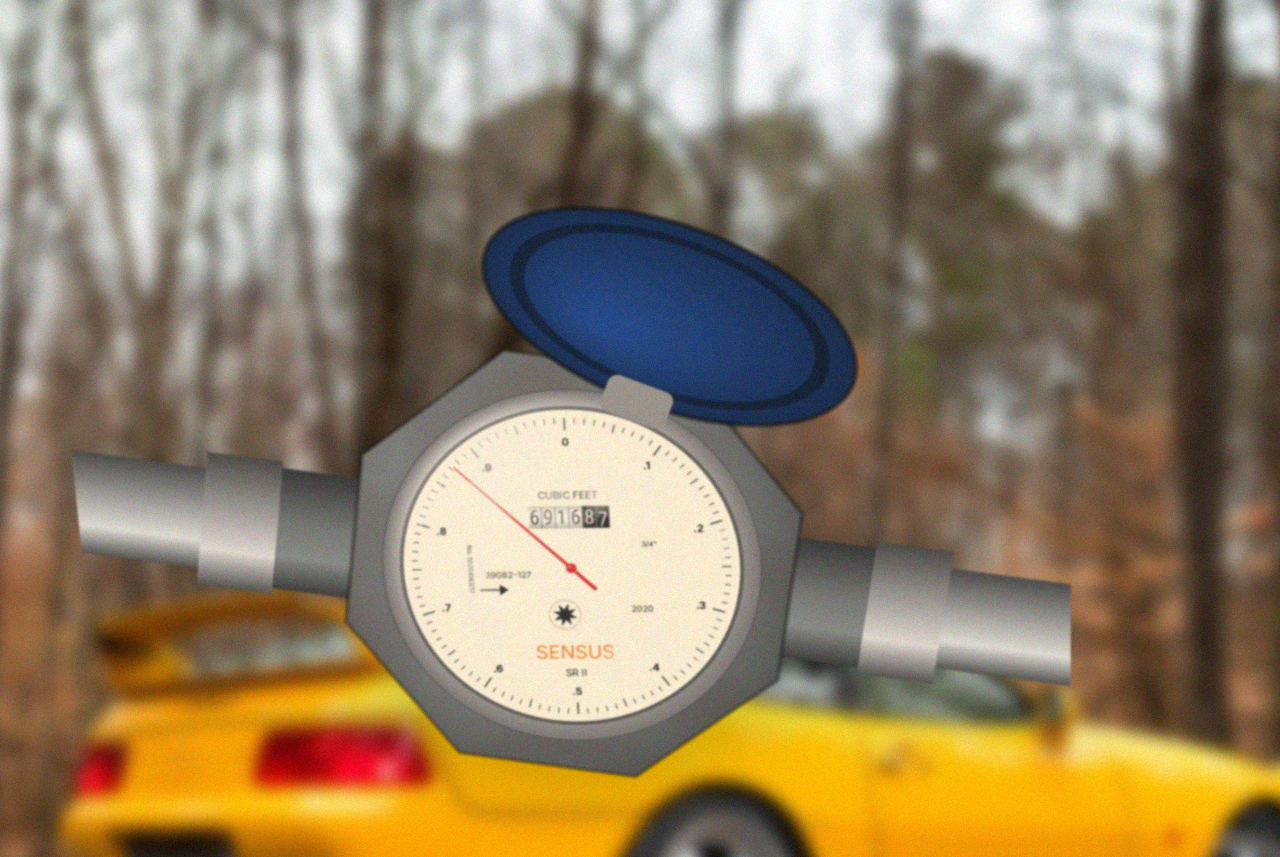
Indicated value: 691686.87 ft³
